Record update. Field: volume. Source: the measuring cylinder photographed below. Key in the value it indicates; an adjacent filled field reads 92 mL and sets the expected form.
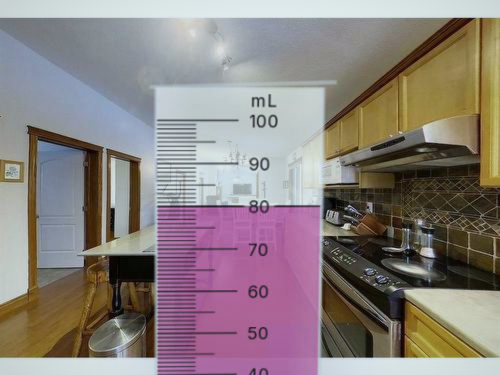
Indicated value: 80 mL
